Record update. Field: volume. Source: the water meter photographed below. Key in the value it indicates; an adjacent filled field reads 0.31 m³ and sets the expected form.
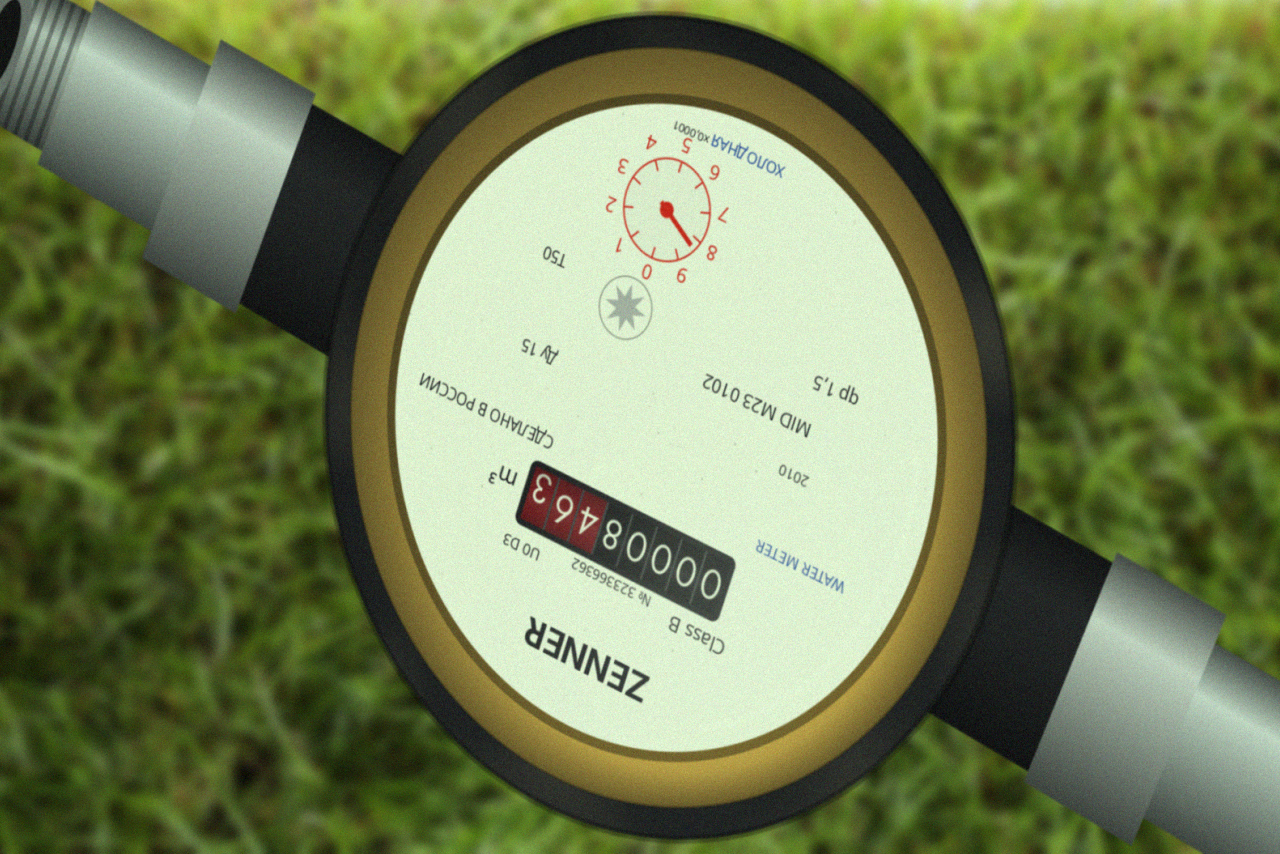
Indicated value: 8.4628 m³
